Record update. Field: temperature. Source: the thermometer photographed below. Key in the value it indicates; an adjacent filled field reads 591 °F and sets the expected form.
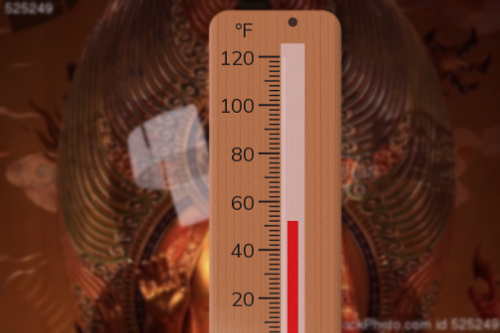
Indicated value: 52 °F
